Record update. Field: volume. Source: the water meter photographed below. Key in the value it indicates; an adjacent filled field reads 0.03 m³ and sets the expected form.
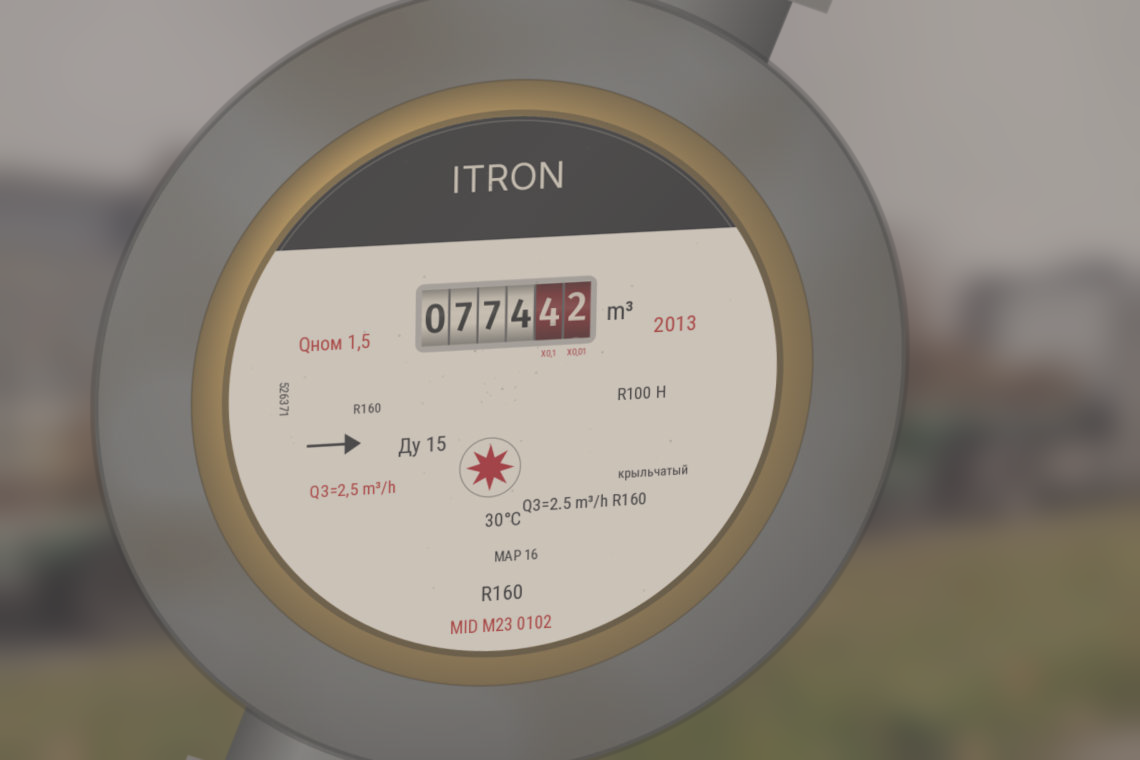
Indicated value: 774.42 m³
